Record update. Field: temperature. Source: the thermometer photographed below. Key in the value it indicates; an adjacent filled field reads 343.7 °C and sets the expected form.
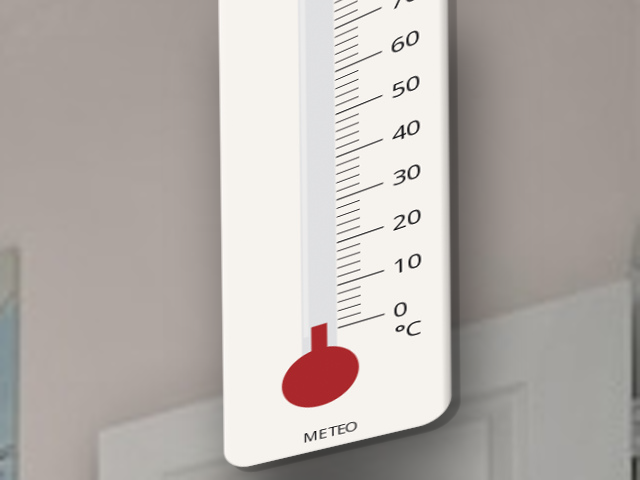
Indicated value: 2 °C
